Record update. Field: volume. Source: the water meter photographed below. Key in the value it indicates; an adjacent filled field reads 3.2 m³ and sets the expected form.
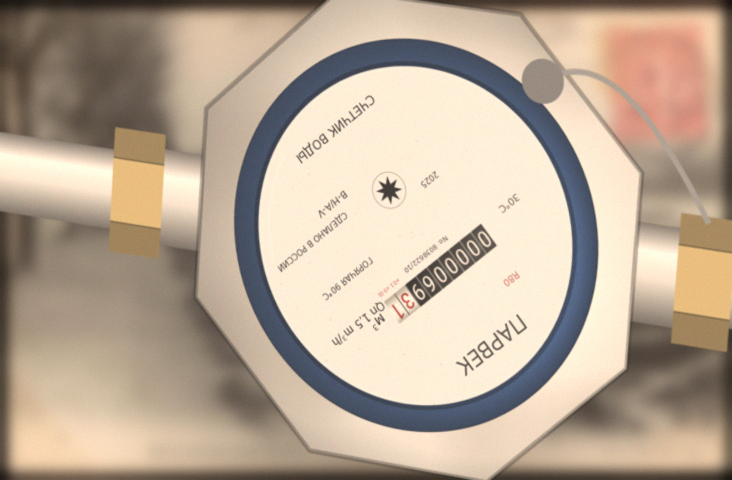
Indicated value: 69.31 m³
